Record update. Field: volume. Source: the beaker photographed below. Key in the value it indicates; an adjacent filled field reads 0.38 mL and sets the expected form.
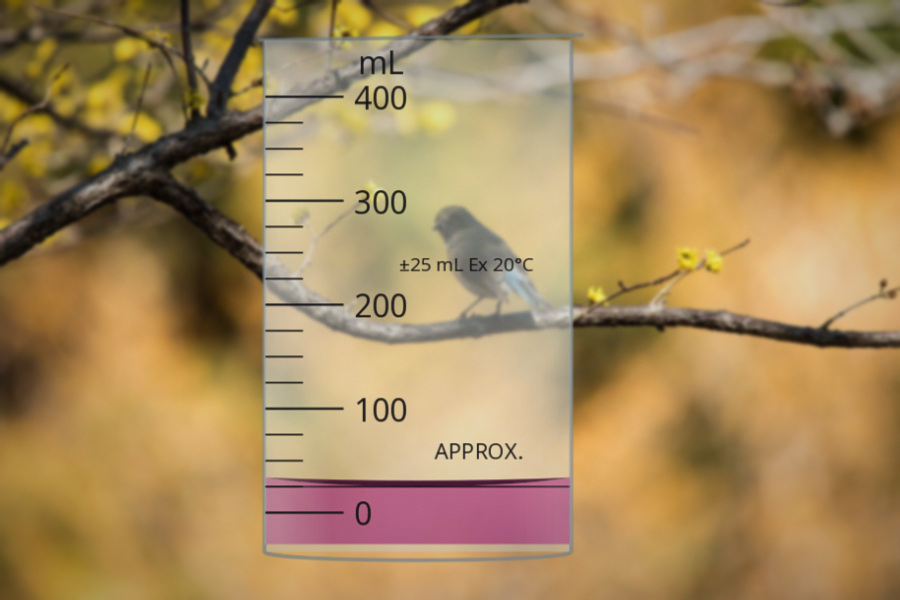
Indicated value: 25 mL
